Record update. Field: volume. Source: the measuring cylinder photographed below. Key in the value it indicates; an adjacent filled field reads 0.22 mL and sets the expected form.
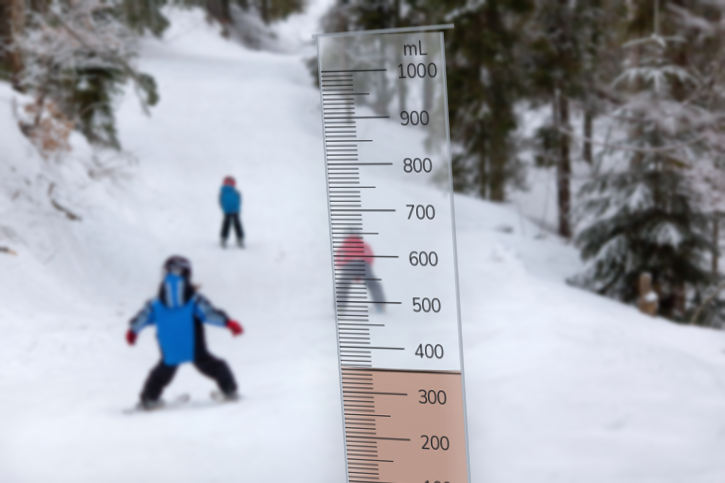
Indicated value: 350 mL
